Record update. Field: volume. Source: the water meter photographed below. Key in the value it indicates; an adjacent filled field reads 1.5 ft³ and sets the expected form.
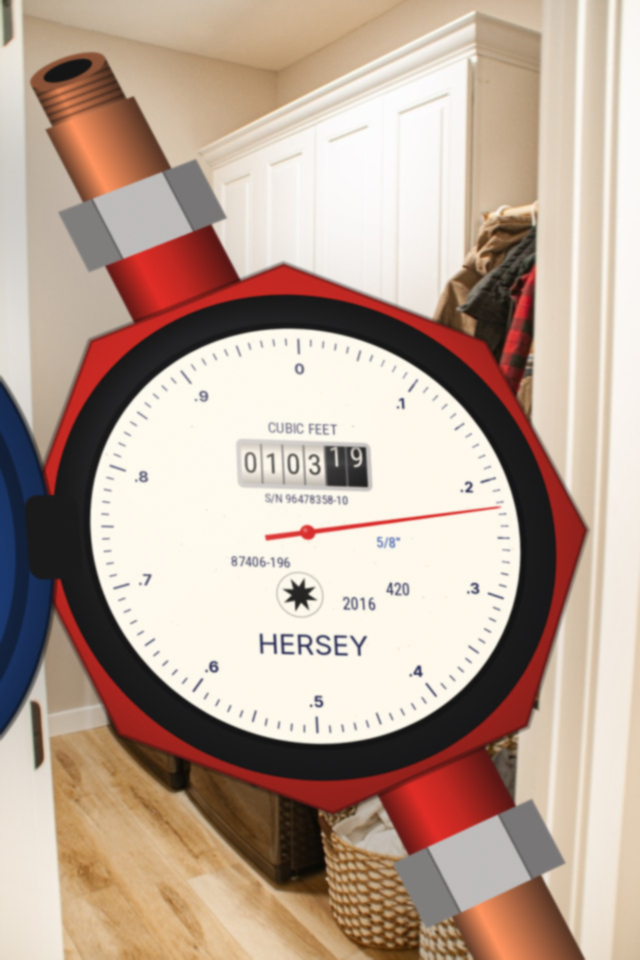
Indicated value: 10319.22 ft³
